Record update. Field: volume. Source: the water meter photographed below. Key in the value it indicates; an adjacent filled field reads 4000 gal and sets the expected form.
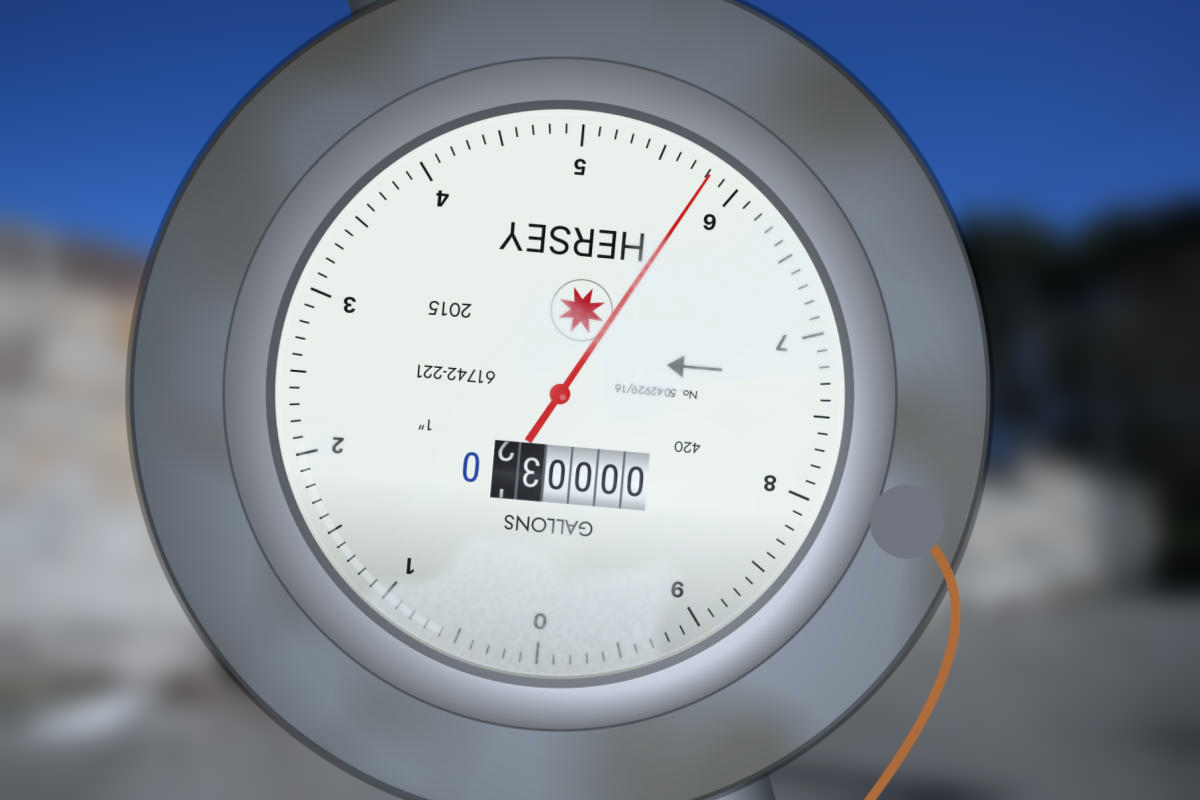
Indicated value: 315.8 gal
